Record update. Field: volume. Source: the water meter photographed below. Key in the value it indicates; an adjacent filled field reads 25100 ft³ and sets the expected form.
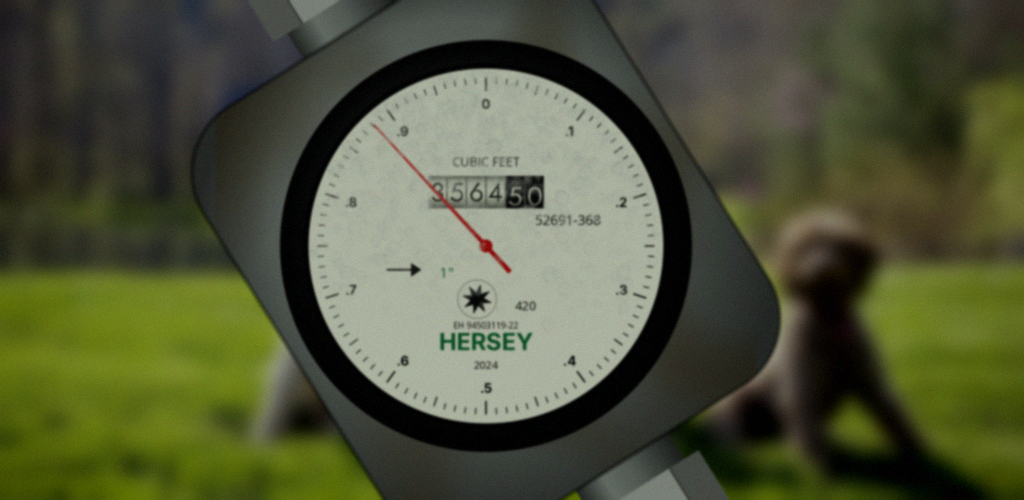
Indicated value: 356449.88 ft³
